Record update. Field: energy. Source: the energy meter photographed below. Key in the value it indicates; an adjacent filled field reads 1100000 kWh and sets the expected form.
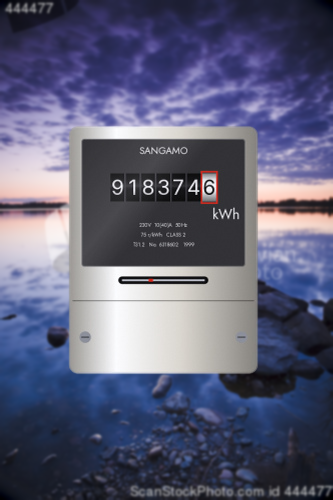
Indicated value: 918374.6 kWh
